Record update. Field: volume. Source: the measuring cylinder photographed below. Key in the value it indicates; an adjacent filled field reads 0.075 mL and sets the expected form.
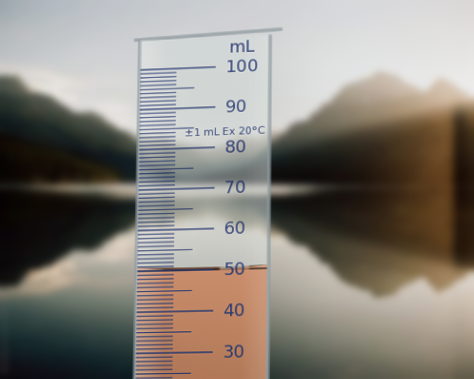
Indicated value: 50 mL
